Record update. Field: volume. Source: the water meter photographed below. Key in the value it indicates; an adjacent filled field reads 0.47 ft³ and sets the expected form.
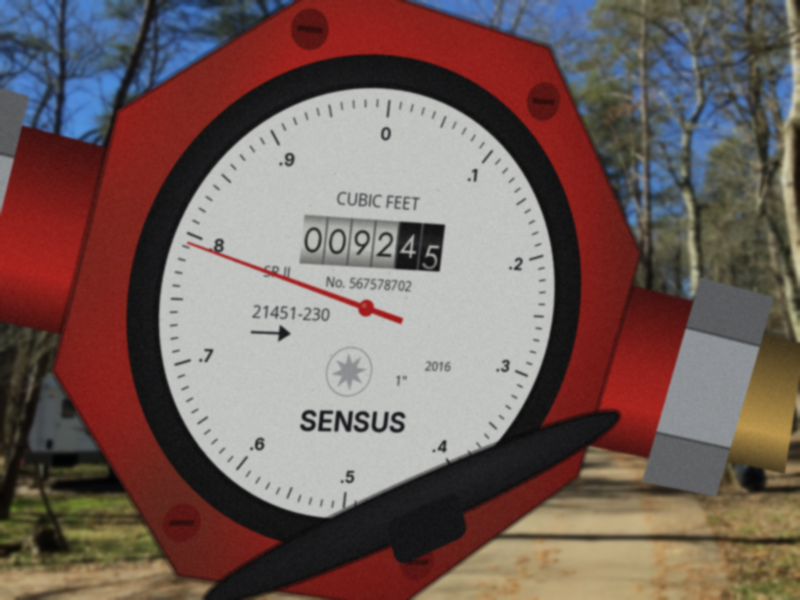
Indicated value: 9244.79 ft³
